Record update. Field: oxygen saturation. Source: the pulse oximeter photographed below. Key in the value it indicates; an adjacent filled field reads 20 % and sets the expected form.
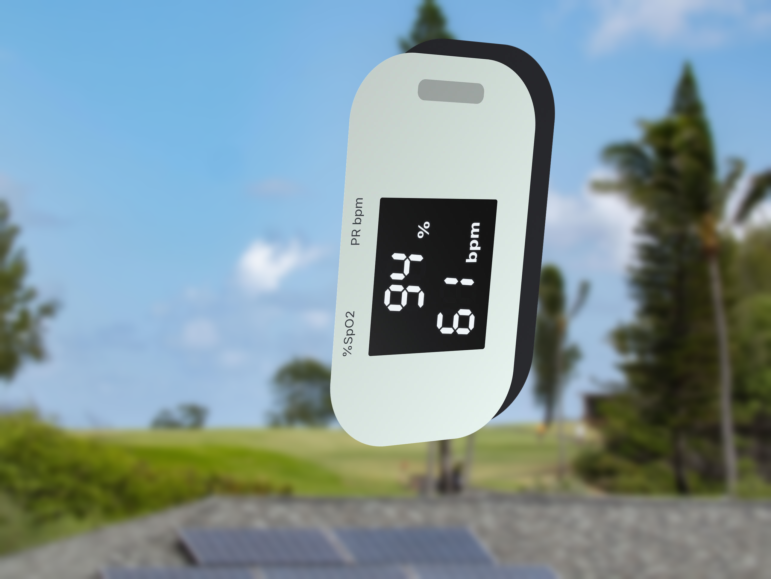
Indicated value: 94 %
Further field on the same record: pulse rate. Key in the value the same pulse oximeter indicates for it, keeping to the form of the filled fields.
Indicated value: 61 bpm
